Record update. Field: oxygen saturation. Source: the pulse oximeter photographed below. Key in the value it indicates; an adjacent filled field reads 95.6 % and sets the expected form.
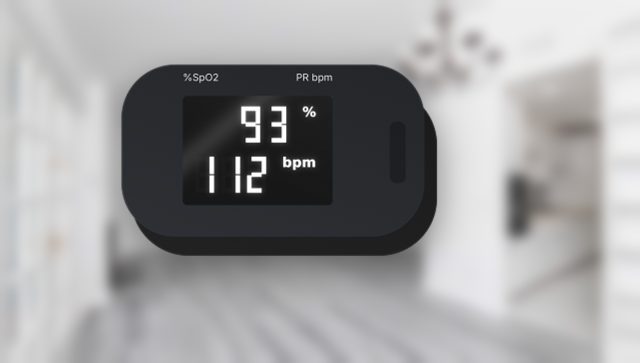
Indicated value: 93 %
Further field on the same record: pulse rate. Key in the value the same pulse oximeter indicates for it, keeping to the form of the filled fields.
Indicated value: 112 bpm
